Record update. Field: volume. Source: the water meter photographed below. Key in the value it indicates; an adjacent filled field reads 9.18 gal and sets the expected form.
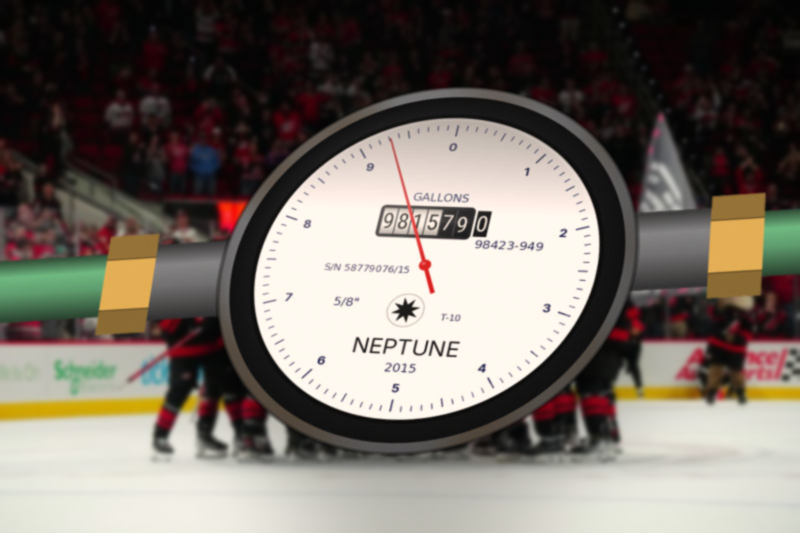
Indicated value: 9815789.3 gal
